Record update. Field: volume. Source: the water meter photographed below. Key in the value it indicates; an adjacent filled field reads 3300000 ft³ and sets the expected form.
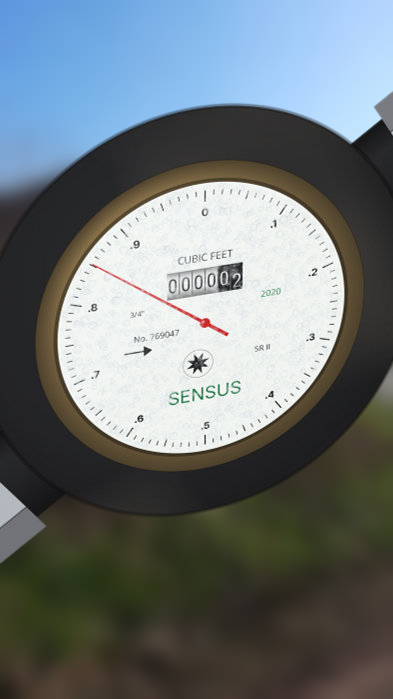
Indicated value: 1.85 ft³
